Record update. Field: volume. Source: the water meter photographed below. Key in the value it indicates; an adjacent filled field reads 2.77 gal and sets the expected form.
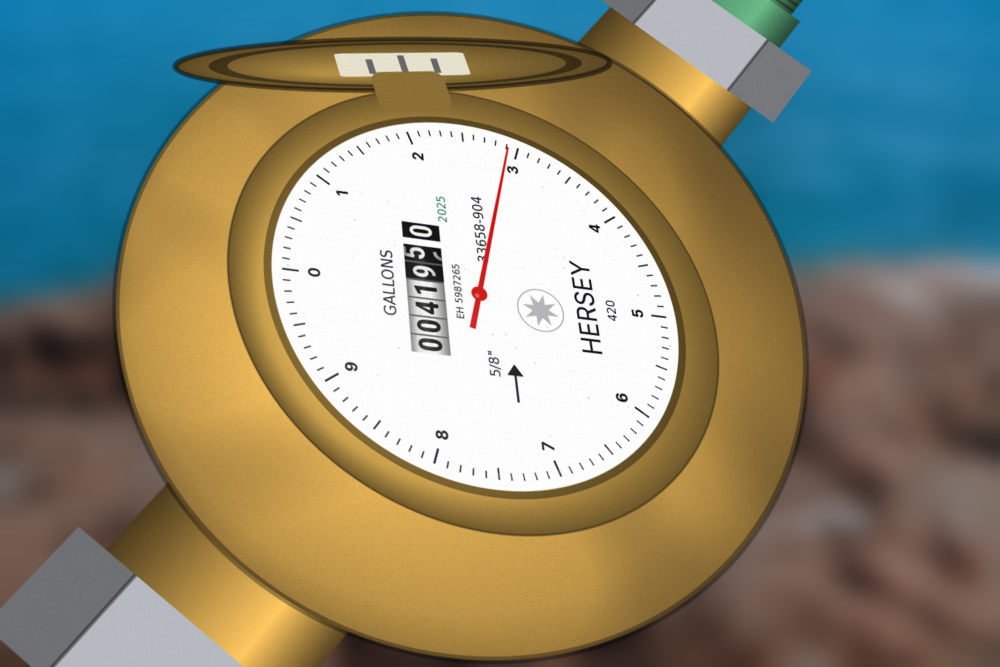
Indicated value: 41952.9 gal
